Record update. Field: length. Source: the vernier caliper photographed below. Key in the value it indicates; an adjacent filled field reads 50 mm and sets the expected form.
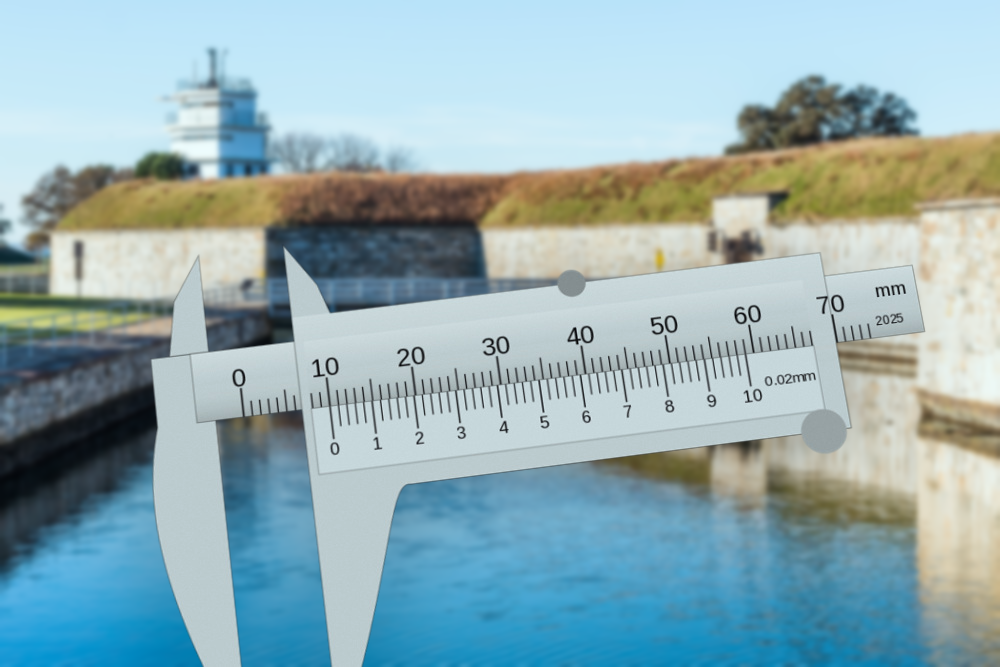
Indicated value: 10.0 mm
